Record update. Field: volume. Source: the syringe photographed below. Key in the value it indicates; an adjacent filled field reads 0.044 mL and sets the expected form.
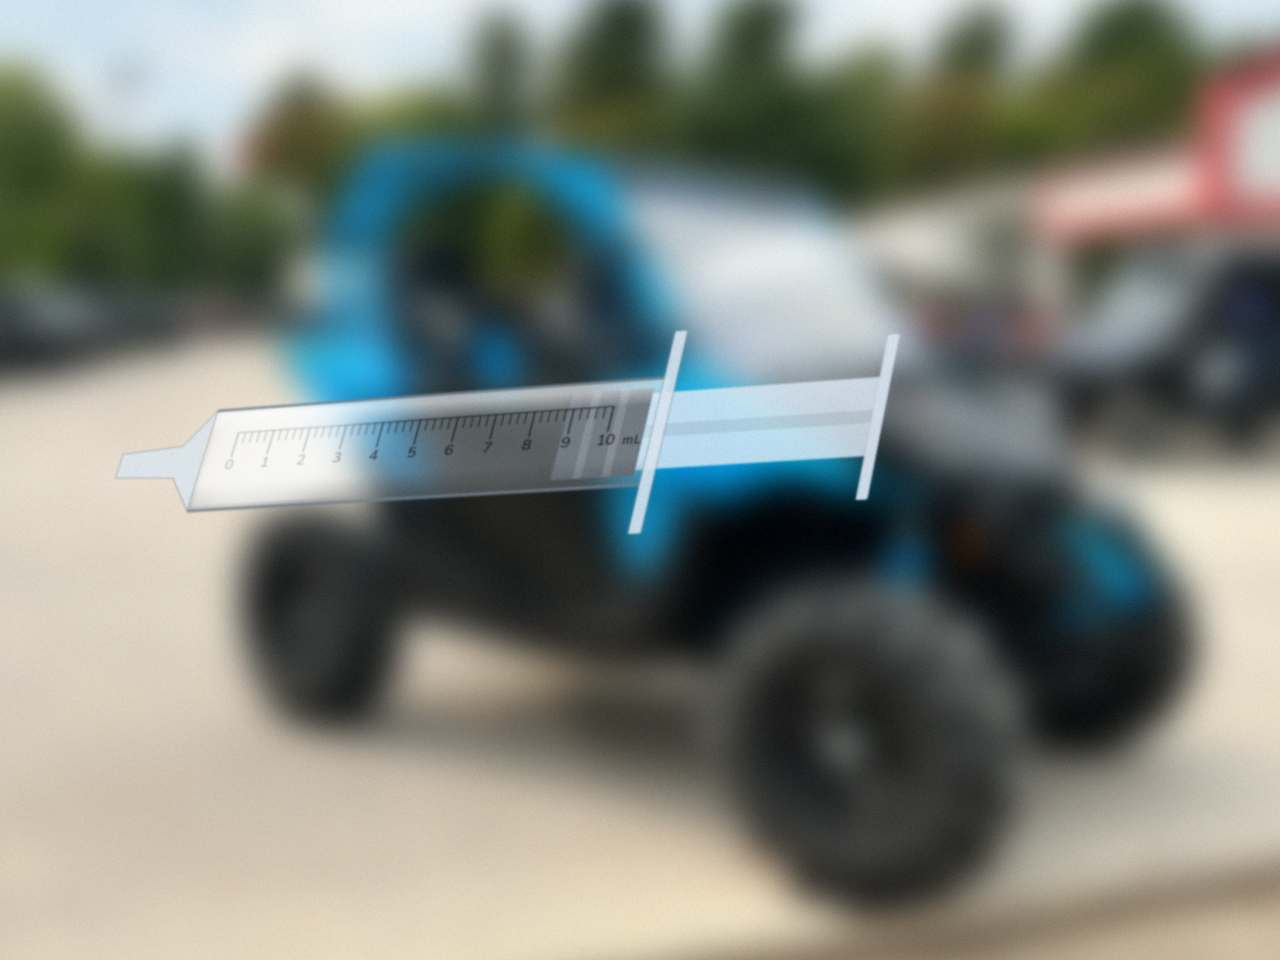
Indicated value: 8.8 mL
